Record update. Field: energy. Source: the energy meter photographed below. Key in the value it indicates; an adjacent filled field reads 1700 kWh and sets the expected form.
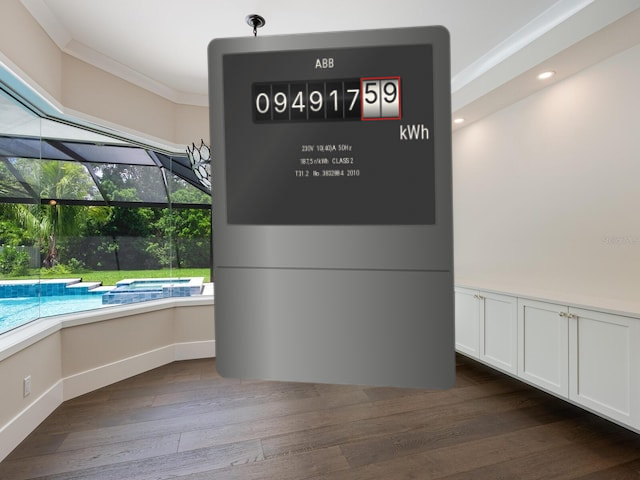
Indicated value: 94917.59 kWh
